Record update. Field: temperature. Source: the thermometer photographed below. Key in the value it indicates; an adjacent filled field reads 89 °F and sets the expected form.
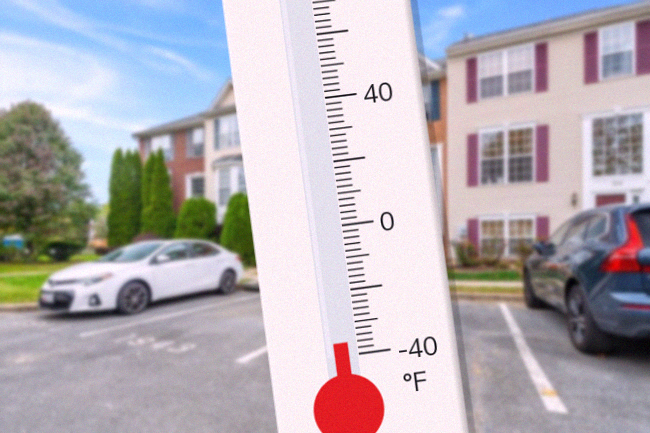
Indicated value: -36 °F
